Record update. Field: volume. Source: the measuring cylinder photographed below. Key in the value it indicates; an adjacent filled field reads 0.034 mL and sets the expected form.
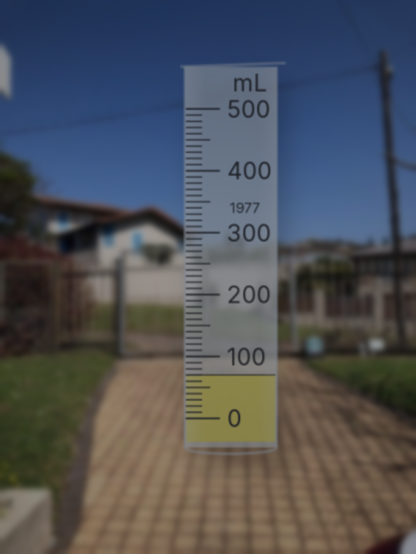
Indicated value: 70 mL
